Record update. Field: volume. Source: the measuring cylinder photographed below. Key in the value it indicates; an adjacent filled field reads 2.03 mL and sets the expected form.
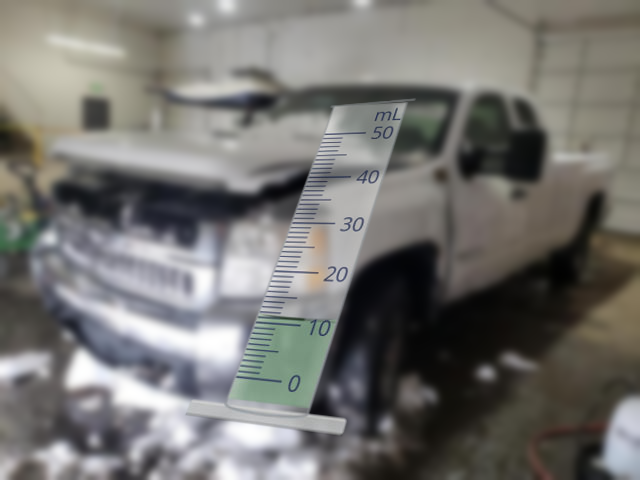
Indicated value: 11 mL
